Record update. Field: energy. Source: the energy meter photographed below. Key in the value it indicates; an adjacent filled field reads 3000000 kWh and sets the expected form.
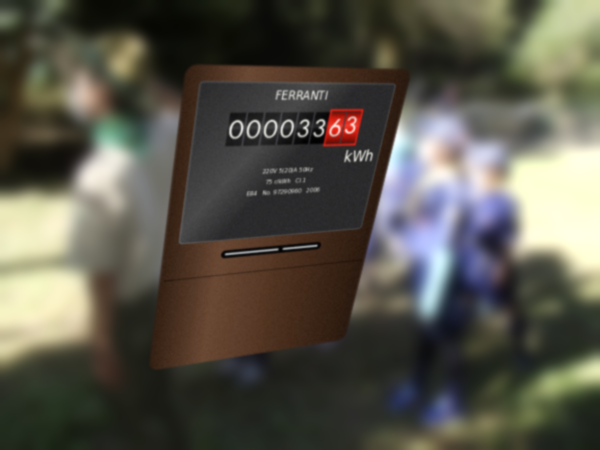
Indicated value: 33.63 kWh
